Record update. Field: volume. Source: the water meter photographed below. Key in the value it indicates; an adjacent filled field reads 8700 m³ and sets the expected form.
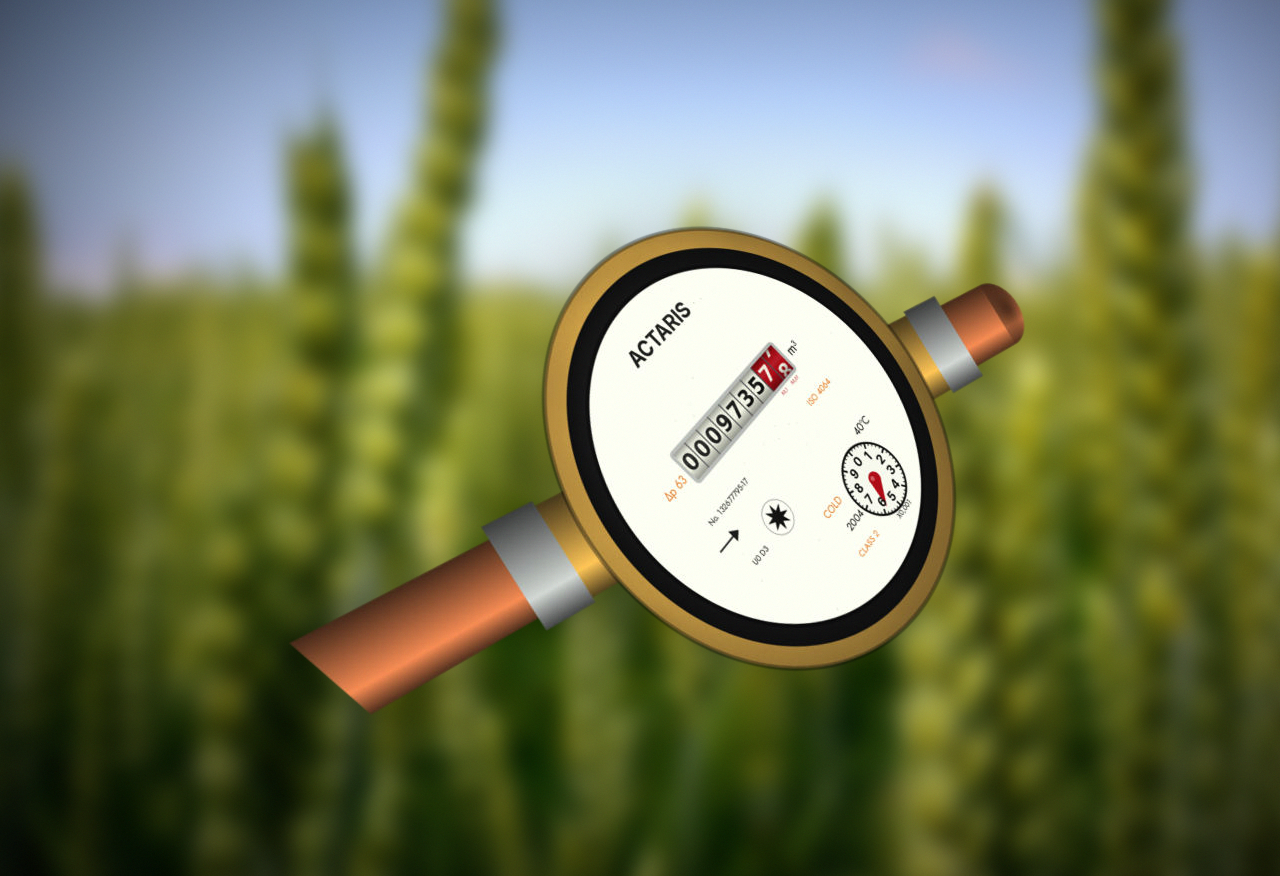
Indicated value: 9735.775 m³
